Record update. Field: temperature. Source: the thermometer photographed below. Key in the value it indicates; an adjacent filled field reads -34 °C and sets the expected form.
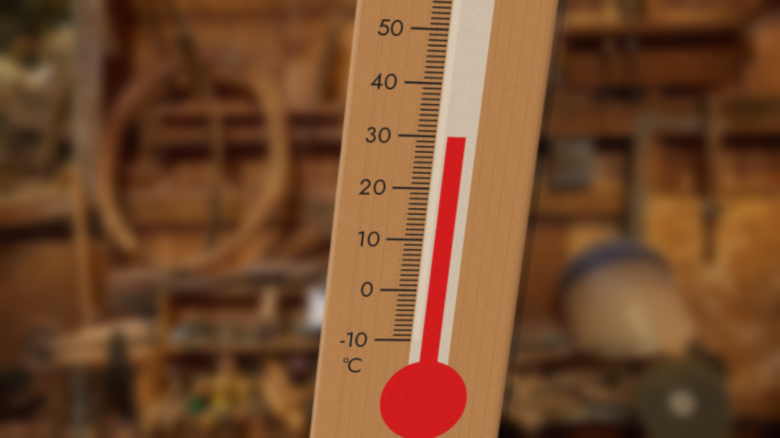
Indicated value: 30 °C
